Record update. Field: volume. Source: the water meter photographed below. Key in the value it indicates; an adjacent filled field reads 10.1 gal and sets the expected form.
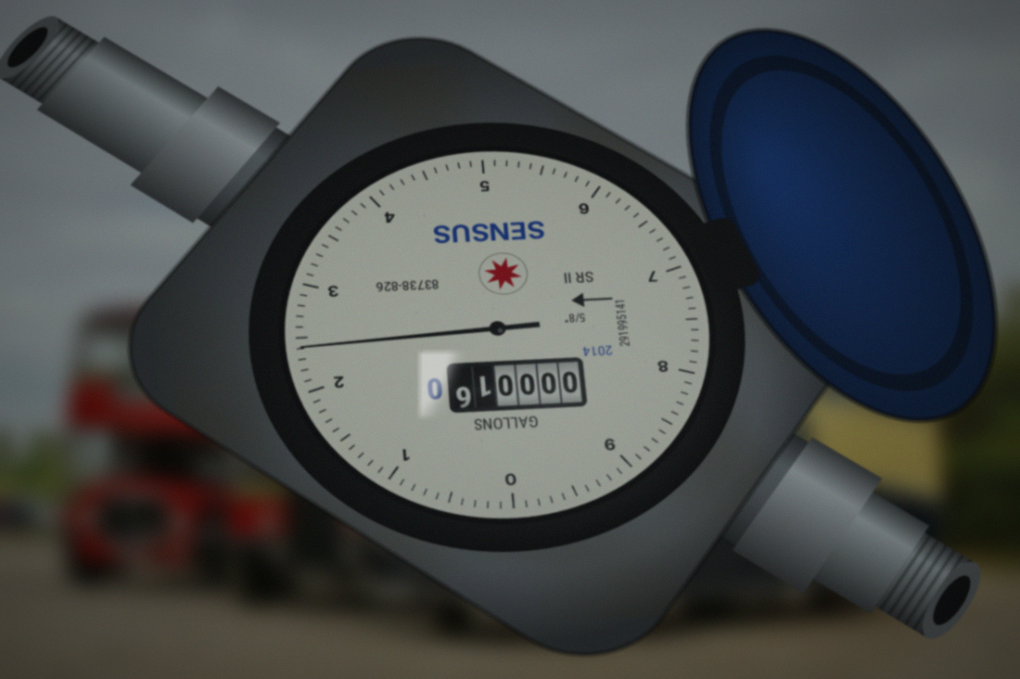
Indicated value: 162.4 gal
